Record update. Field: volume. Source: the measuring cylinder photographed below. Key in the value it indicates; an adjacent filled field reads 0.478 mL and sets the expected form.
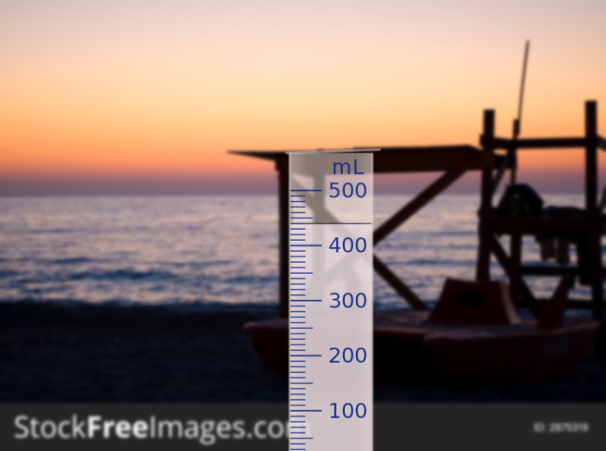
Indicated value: 440 mL
